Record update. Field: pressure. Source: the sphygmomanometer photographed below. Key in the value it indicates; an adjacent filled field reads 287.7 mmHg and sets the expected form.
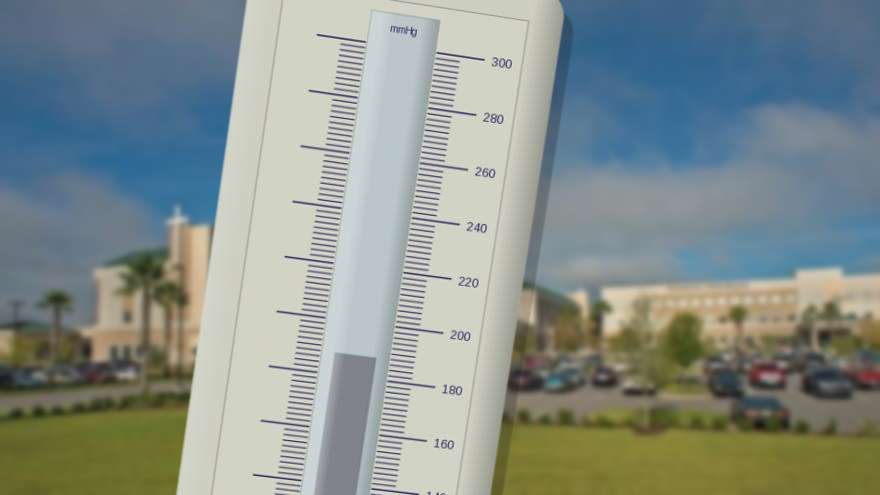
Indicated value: 188 mmHg
